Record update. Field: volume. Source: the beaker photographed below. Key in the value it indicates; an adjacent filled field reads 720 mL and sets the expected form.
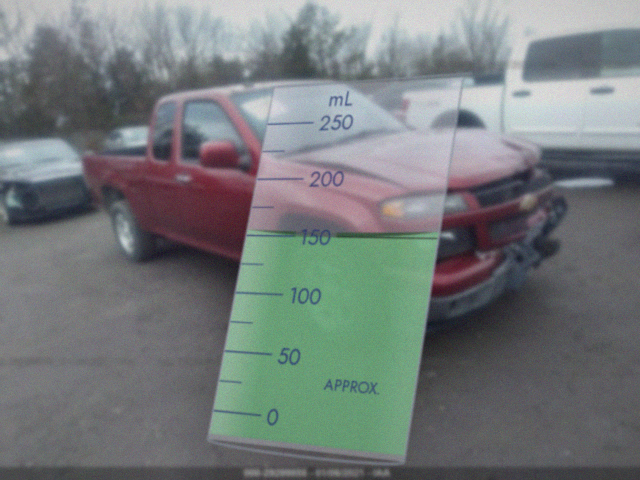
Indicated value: 150 mL
